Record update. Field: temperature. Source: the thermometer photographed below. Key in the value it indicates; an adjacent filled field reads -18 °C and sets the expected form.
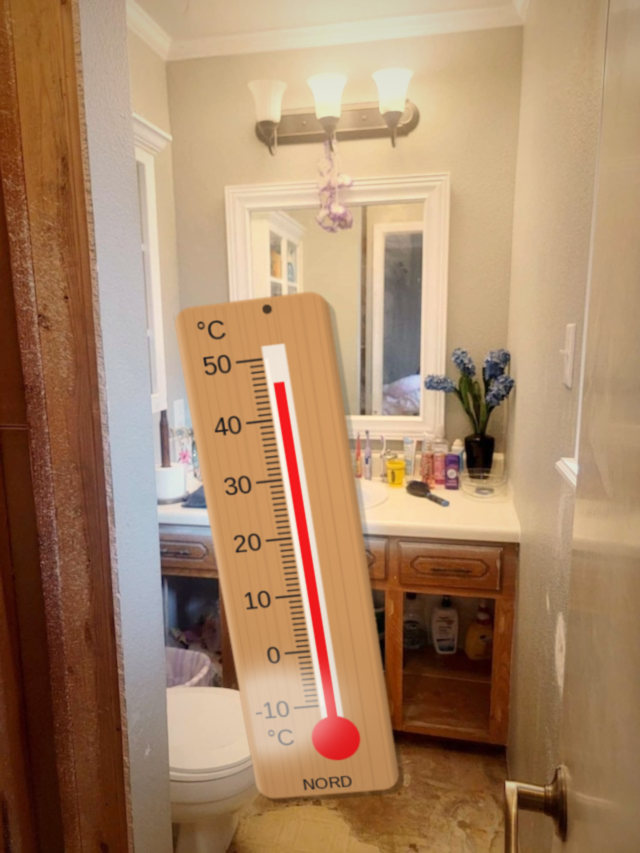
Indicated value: 46 °C
